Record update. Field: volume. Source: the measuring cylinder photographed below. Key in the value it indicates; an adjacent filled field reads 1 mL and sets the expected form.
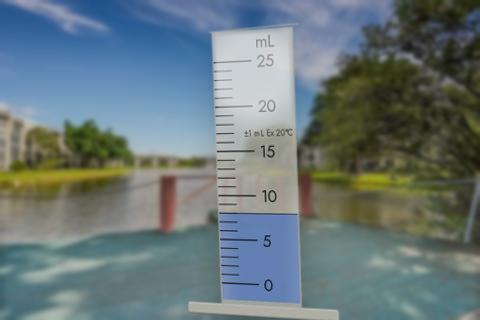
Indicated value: 8 mL
